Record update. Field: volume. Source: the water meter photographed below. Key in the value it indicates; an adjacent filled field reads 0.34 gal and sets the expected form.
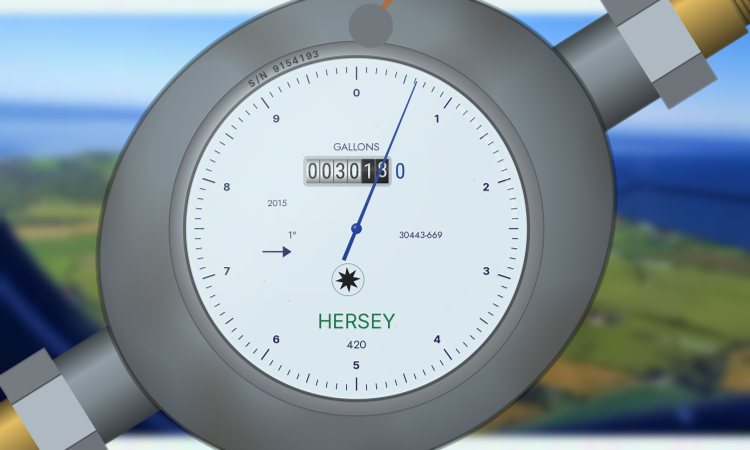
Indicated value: 30180.6 gal
